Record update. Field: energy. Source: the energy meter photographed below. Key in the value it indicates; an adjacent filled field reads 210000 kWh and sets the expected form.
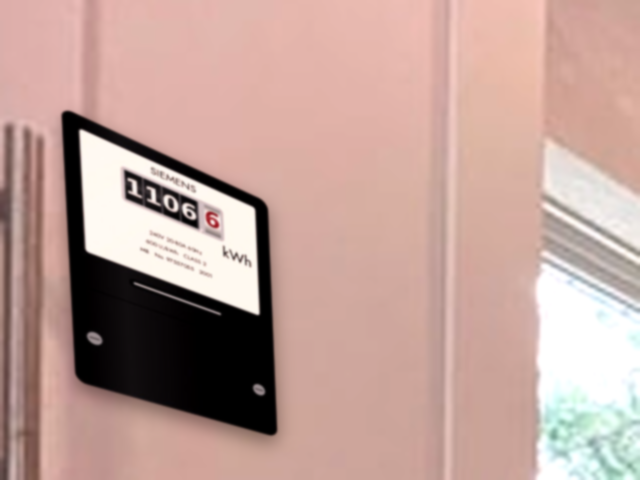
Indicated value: 1106.6 kWh
